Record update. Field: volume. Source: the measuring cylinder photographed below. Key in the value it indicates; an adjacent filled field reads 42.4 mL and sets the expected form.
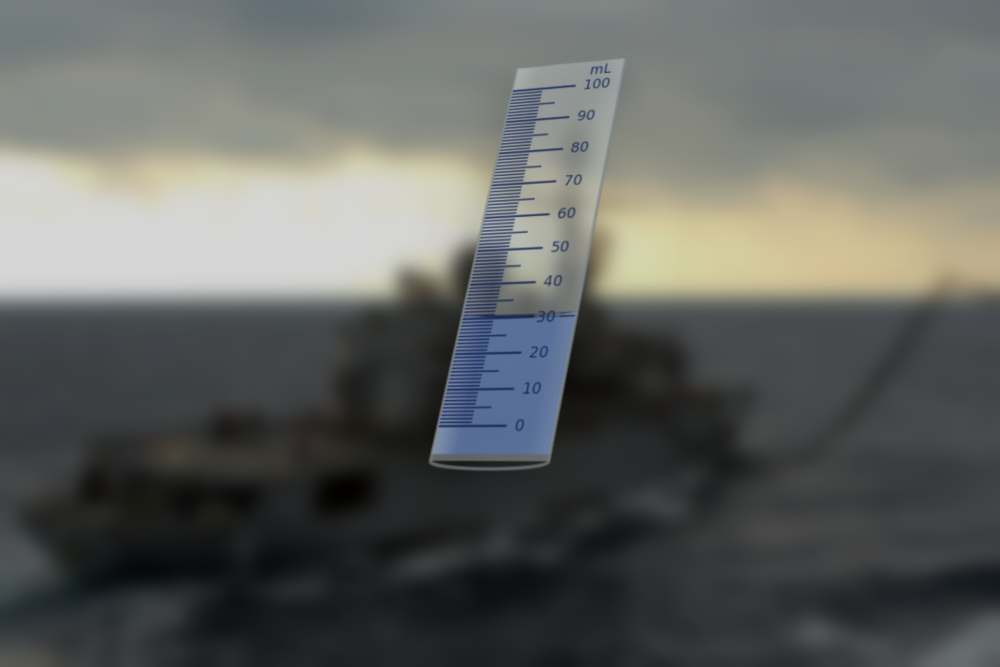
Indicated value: 30 mL
